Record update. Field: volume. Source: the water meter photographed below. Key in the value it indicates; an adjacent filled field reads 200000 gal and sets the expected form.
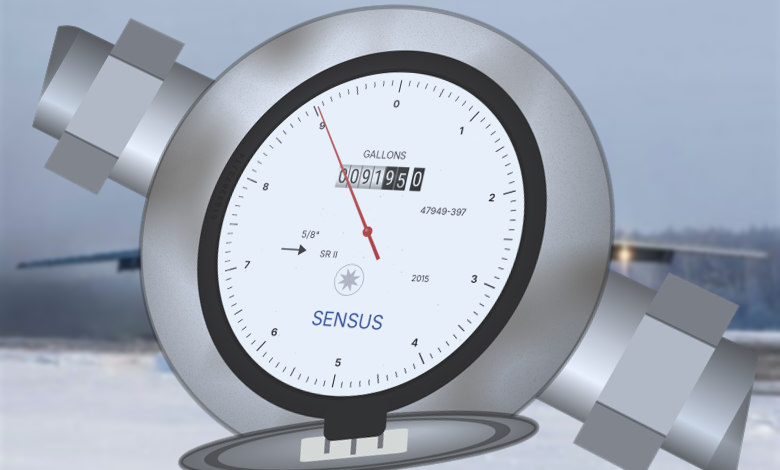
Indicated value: 91949.0 gal
